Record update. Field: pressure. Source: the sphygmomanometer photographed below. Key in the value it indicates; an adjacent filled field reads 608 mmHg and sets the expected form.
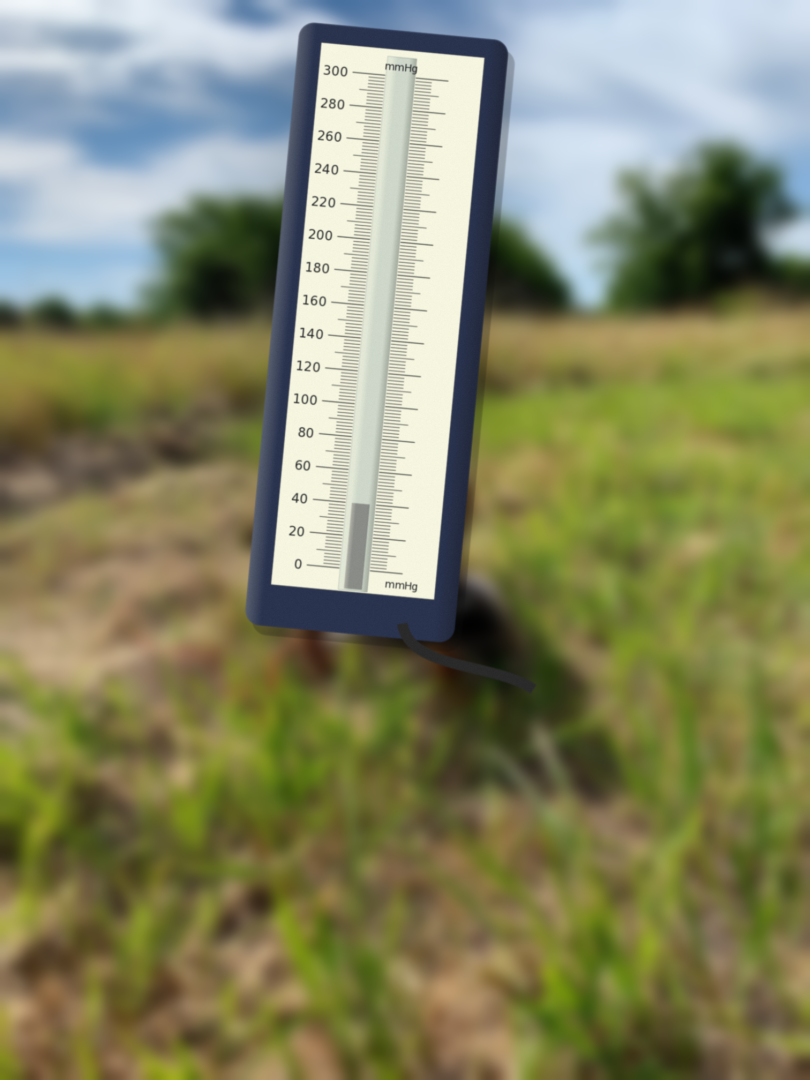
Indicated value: 40 mmHg
